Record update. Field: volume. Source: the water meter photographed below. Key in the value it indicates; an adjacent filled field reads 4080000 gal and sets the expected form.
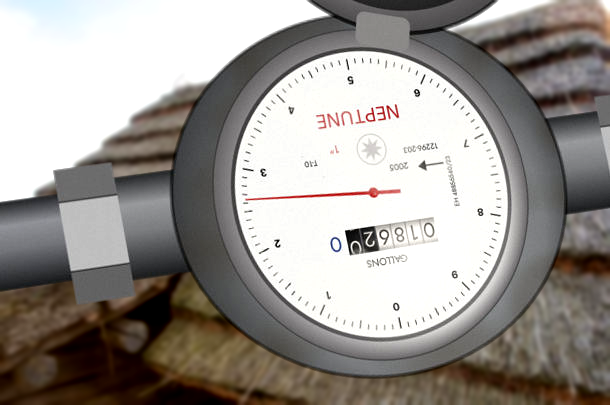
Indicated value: 186202.6 gal
